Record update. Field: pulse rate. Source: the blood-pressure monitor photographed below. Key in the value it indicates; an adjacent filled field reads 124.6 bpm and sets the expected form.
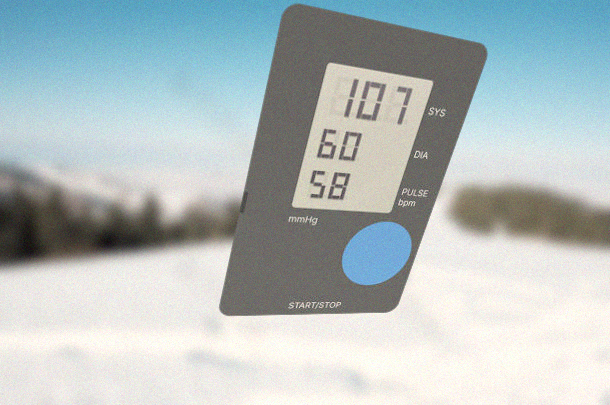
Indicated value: 58 bpm
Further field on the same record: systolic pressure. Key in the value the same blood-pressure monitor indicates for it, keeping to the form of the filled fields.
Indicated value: 107 mmHg
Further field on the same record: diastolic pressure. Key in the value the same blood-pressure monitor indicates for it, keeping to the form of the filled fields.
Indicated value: 60 mmHg
